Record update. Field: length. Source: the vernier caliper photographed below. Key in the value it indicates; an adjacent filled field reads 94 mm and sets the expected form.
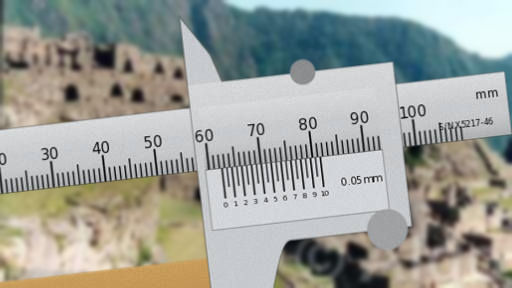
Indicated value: 62.5 mm
